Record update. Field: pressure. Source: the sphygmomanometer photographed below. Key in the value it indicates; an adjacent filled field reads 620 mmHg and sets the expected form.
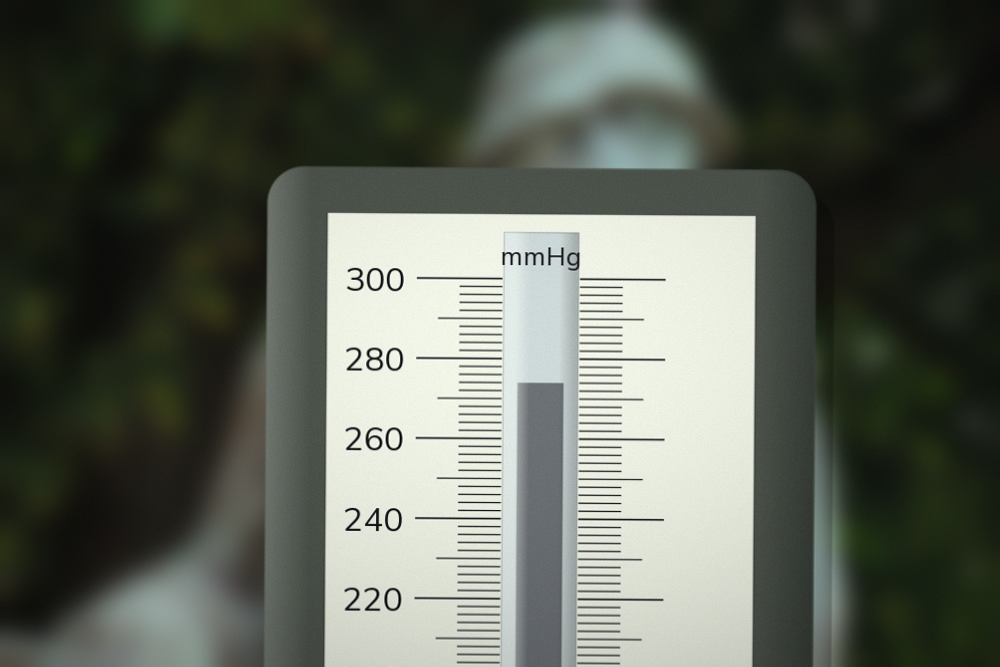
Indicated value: 274 mmHg
